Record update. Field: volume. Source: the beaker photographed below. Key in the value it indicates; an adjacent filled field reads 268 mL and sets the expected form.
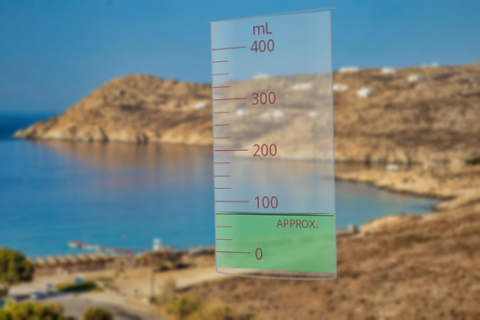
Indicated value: 75 mL
